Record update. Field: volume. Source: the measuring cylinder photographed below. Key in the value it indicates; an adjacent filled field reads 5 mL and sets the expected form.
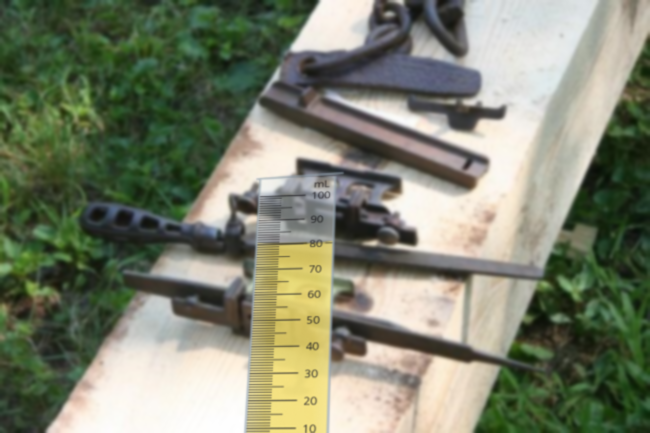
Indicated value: 80 mL
